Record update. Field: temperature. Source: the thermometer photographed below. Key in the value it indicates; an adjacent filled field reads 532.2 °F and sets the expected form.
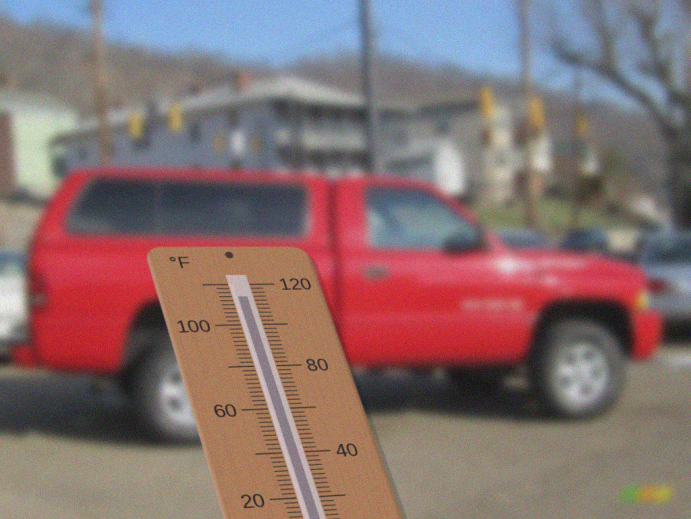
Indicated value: 114 °F
